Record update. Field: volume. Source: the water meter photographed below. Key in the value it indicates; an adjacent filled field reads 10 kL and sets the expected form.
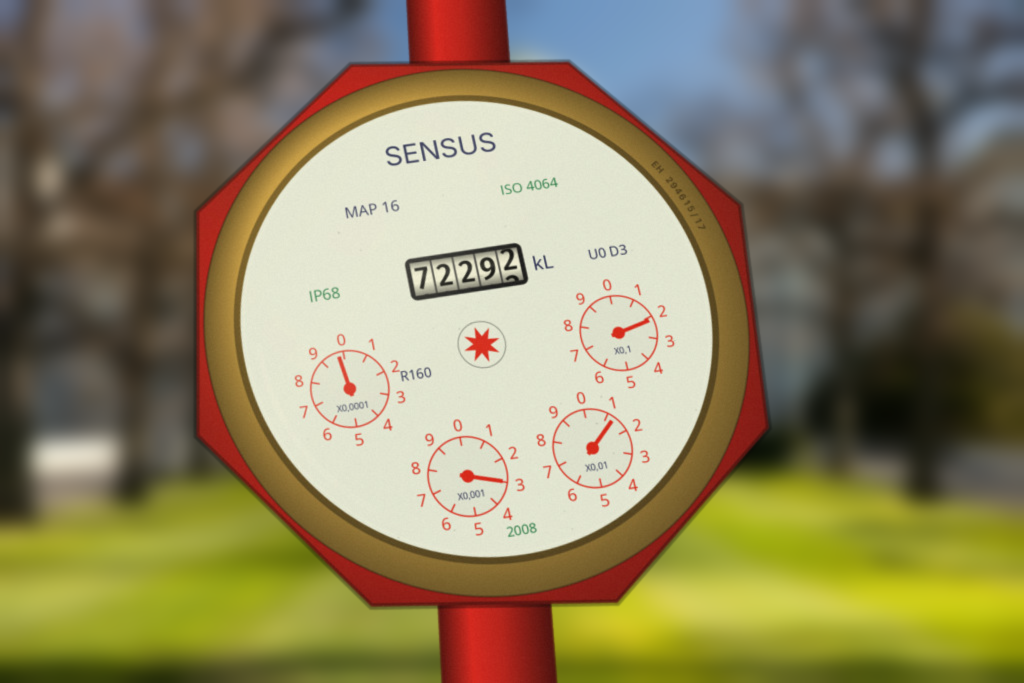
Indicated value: 72292.2129 kL
